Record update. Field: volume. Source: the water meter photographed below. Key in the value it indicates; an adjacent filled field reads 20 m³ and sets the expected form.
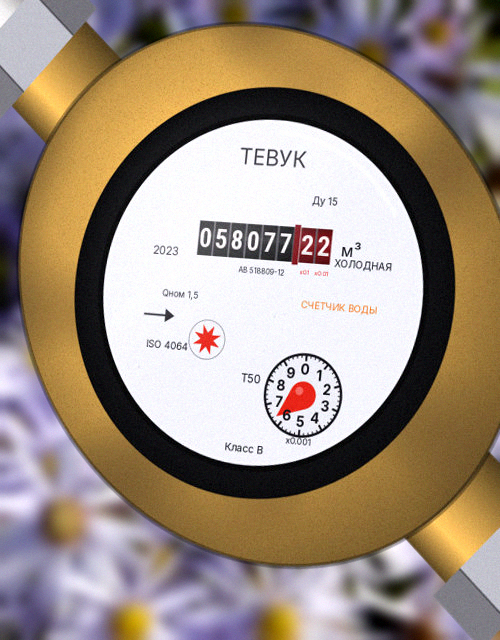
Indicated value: 58077.226 m³
